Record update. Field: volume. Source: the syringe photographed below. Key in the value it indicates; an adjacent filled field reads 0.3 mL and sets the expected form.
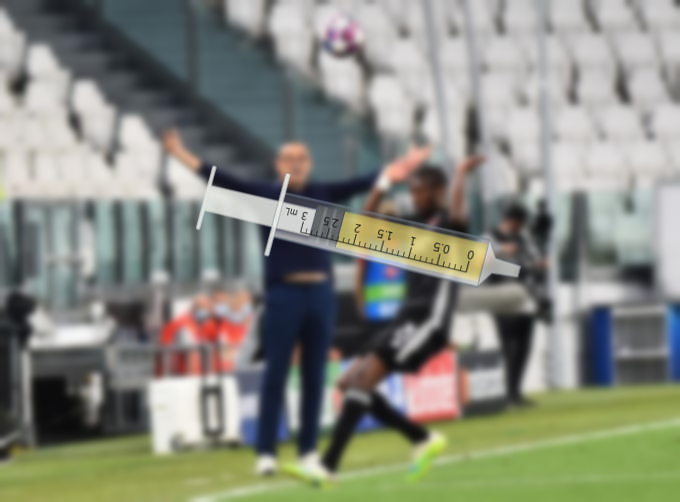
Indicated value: 2.3 mL
